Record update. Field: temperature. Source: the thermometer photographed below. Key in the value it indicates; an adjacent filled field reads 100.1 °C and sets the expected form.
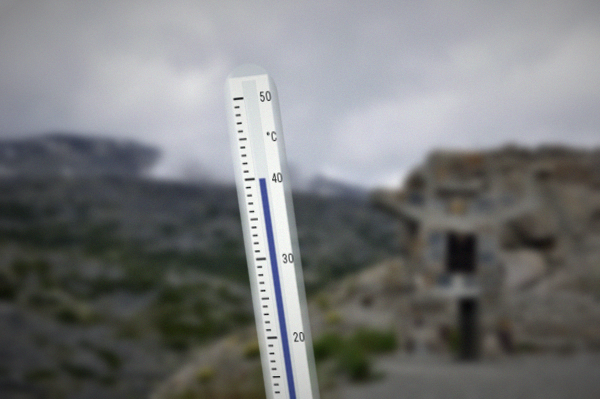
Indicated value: 40 °C
